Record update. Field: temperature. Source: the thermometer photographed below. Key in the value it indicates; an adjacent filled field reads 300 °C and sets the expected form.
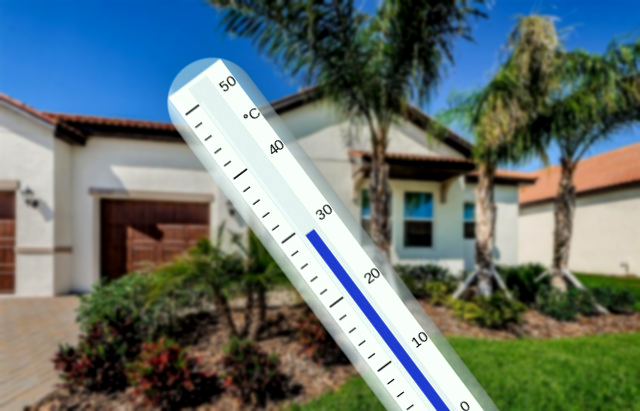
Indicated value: 29 °C
